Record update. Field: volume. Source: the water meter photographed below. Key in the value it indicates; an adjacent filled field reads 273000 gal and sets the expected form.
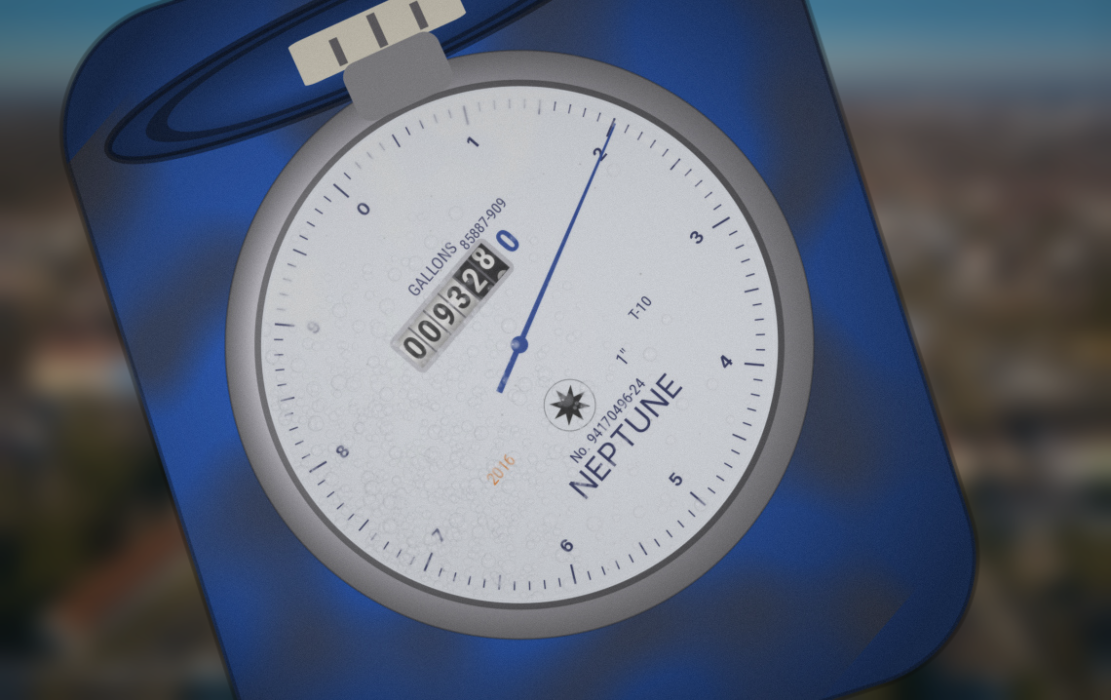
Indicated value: 93282.0 gal
